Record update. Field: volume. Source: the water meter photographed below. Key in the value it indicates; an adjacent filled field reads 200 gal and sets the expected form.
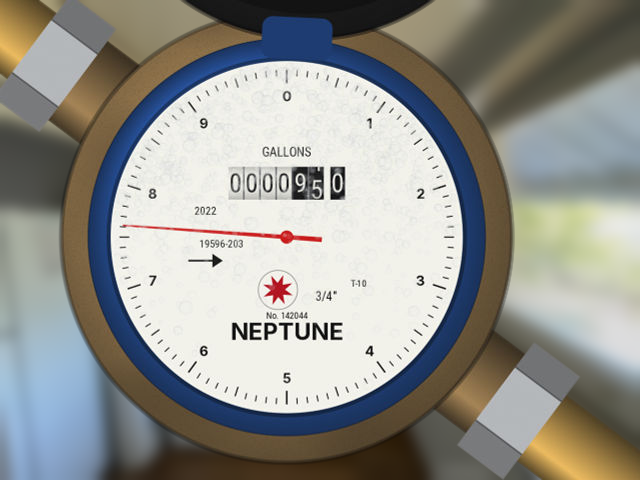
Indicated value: 947.6 gal
